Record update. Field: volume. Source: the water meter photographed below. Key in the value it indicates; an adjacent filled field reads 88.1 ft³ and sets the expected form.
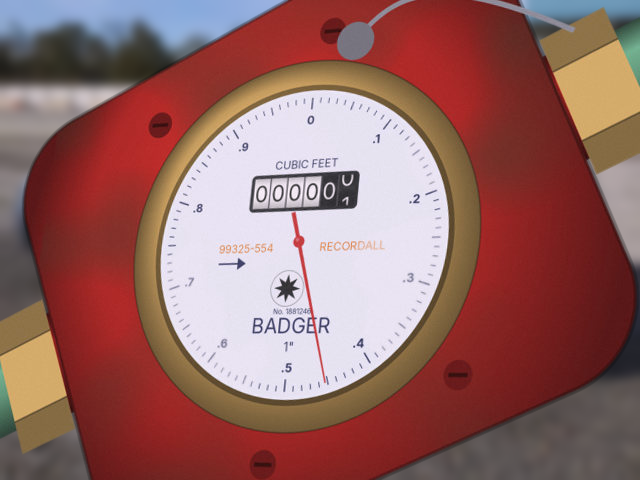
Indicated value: 0.45 ft³
